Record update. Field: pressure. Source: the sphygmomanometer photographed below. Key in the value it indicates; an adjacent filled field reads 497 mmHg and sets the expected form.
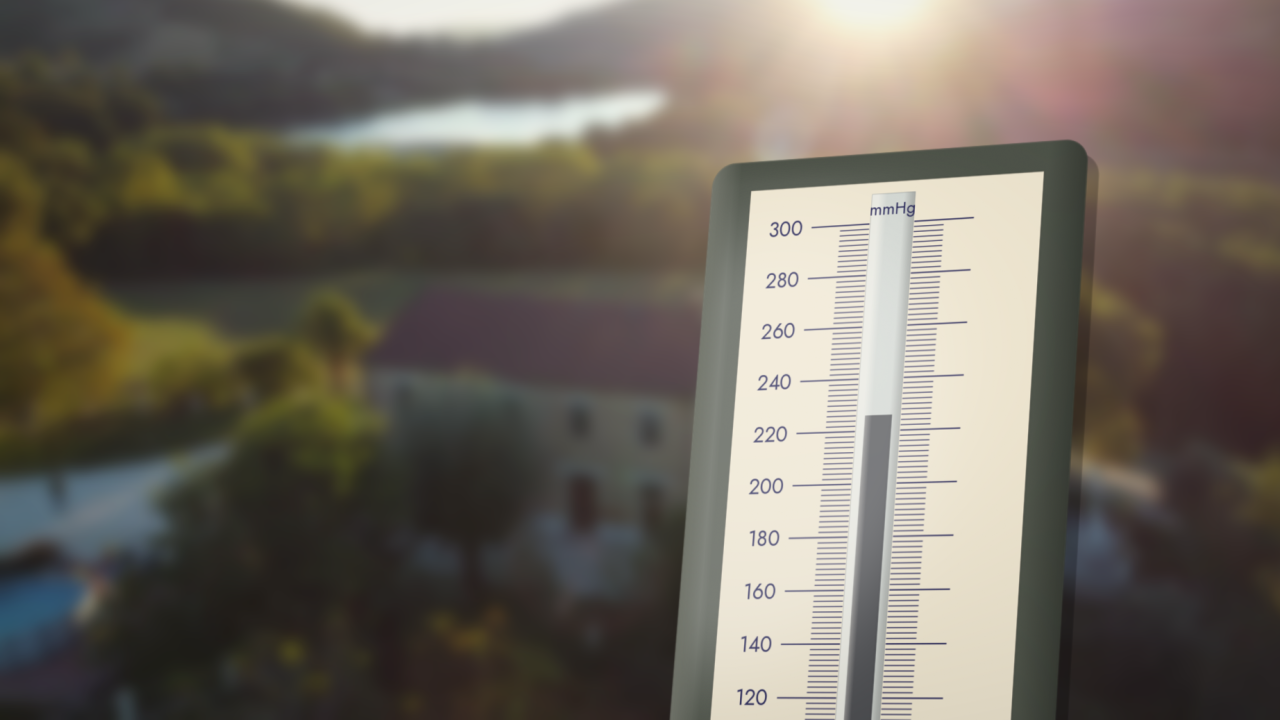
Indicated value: 226 mmHg
